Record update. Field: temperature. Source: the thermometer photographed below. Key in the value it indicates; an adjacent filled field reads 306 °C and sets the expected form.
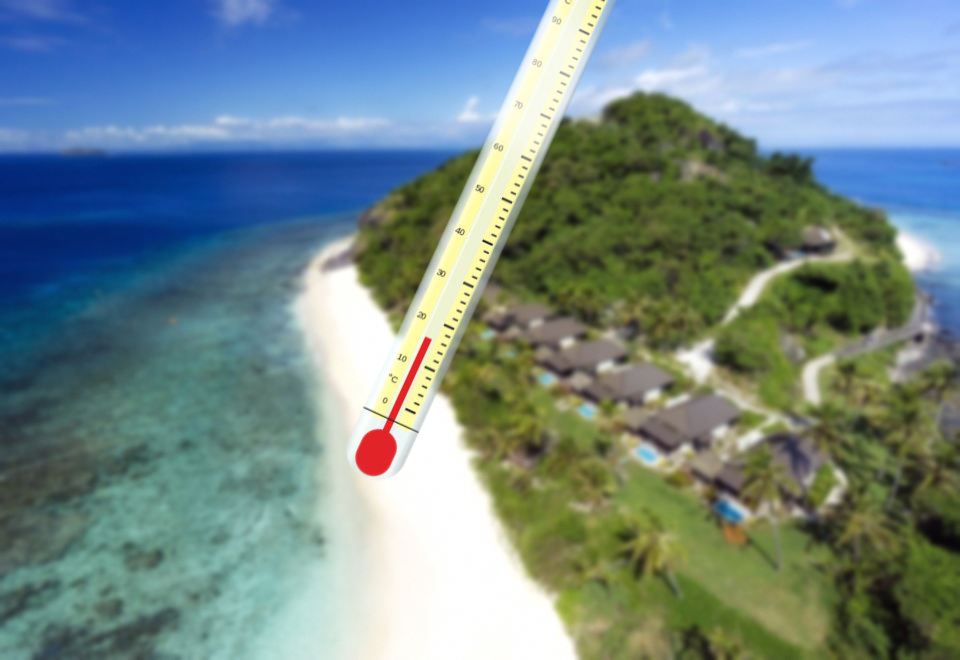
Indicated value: 16 °C
